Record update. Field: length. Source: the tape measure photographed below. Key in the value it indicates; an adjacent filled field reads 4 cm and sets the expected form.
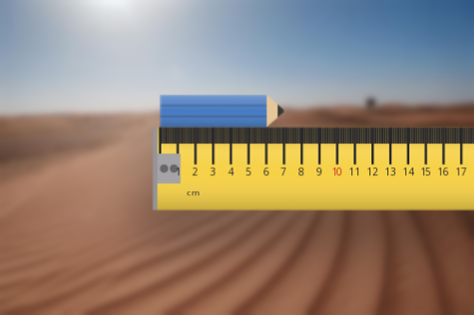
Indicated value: 7 cm
